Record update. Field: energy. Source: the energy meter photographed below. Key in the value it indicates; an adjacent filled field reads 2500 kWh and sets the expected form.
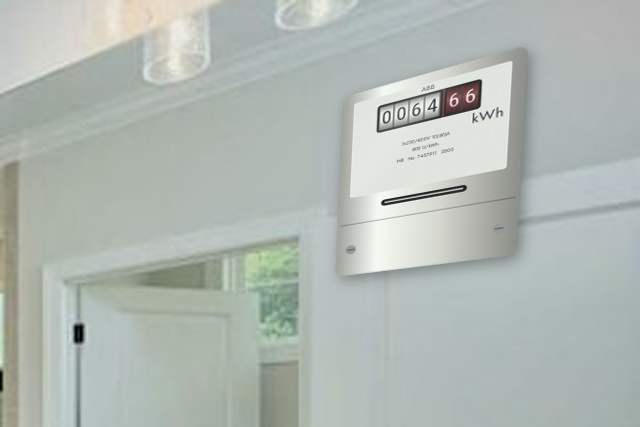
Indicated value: 64.66 kWh
